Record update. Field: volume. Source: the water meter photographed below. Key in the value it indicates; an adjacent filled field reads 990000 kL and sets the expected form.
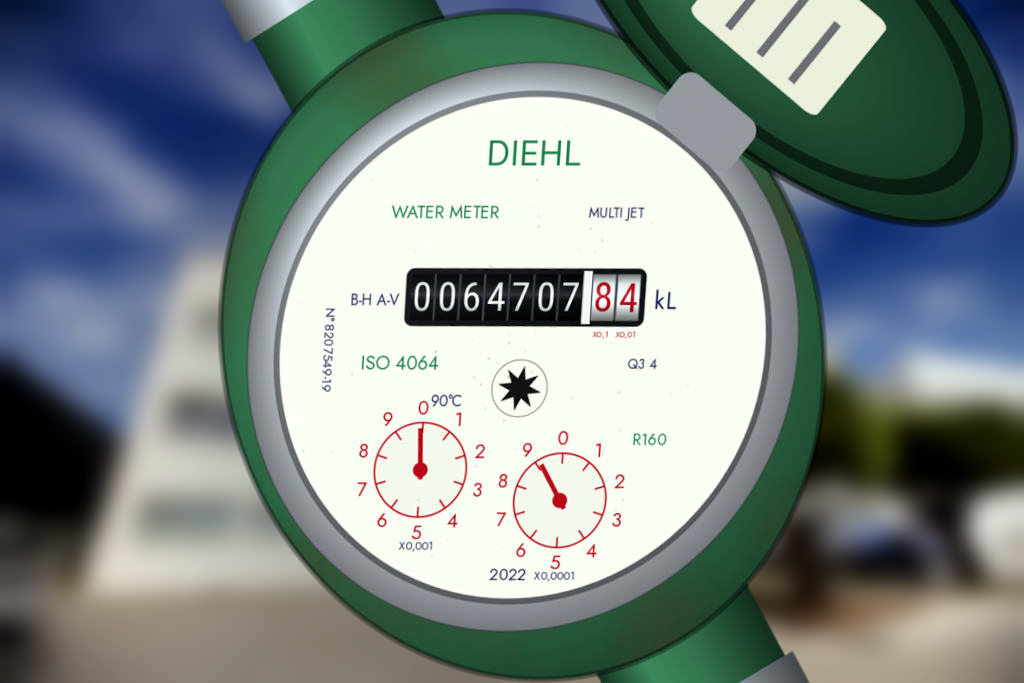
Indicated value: 64707.8399 kL
